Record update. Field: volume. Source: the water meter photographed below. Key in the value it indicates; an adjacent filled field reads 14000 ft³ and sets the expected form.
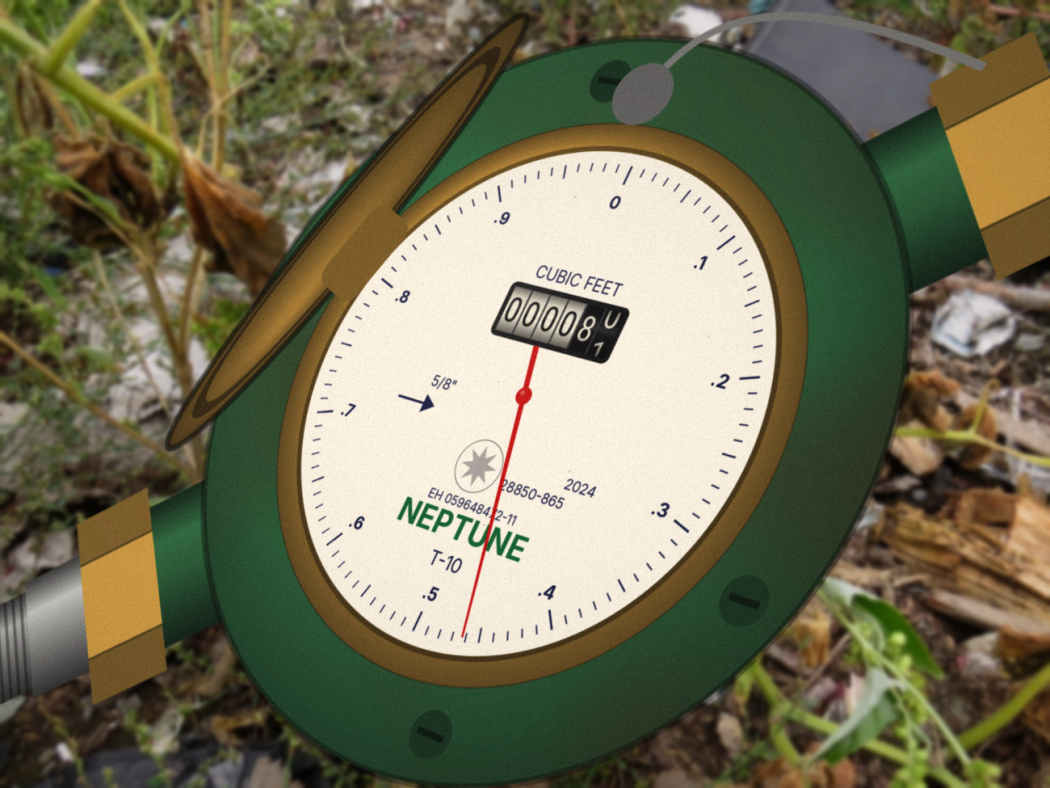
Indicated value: 80.46 ft³
